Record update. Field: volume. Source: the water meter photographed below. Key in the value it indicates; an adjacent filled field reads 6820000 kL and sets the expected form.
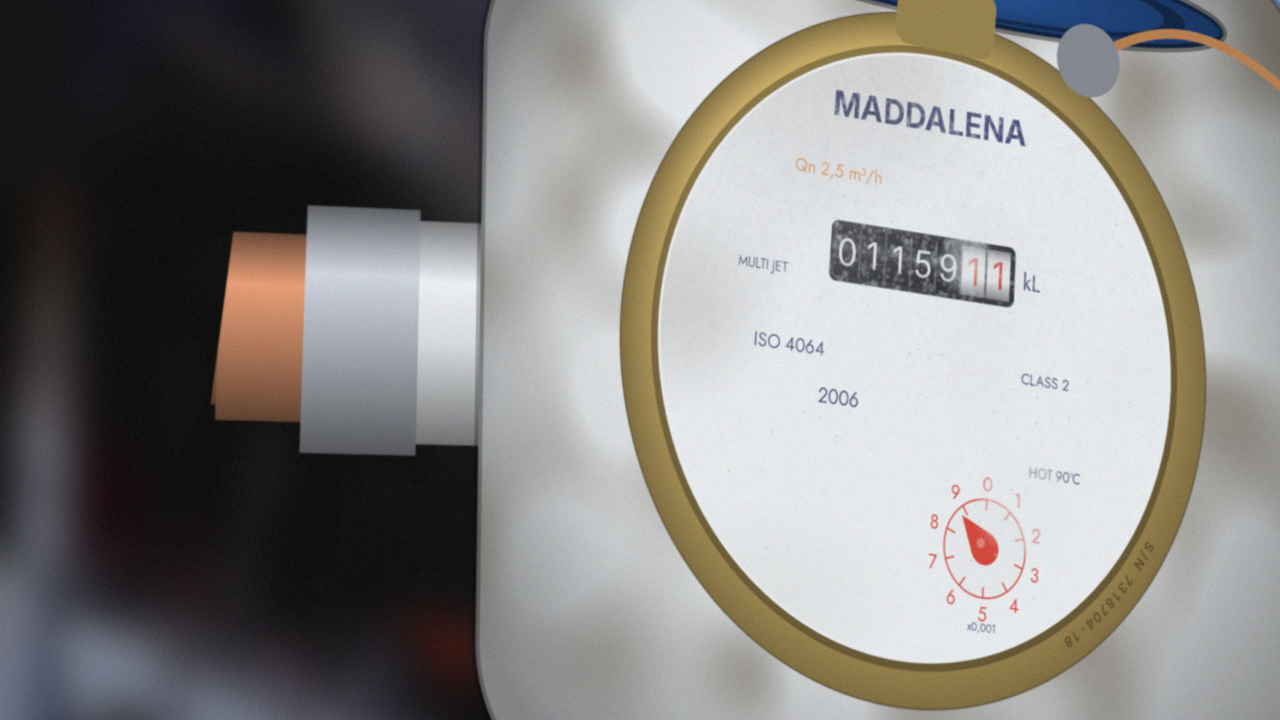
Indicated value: 1159.118 kL
